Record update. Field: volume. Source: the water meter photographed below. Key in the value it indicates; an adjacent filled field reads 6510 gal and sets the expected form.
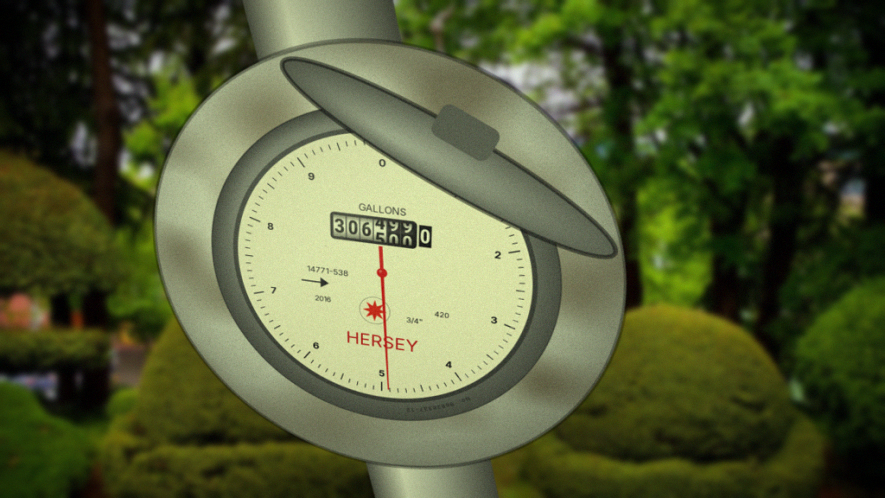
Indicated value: 3064994.9 gal
